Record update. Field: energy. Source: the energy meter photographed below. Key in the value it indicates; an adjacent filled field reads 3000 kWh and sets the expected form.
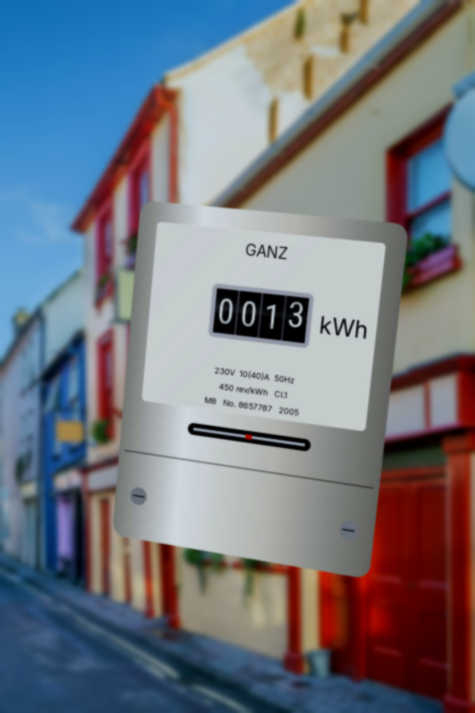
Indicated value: 13 kWh
